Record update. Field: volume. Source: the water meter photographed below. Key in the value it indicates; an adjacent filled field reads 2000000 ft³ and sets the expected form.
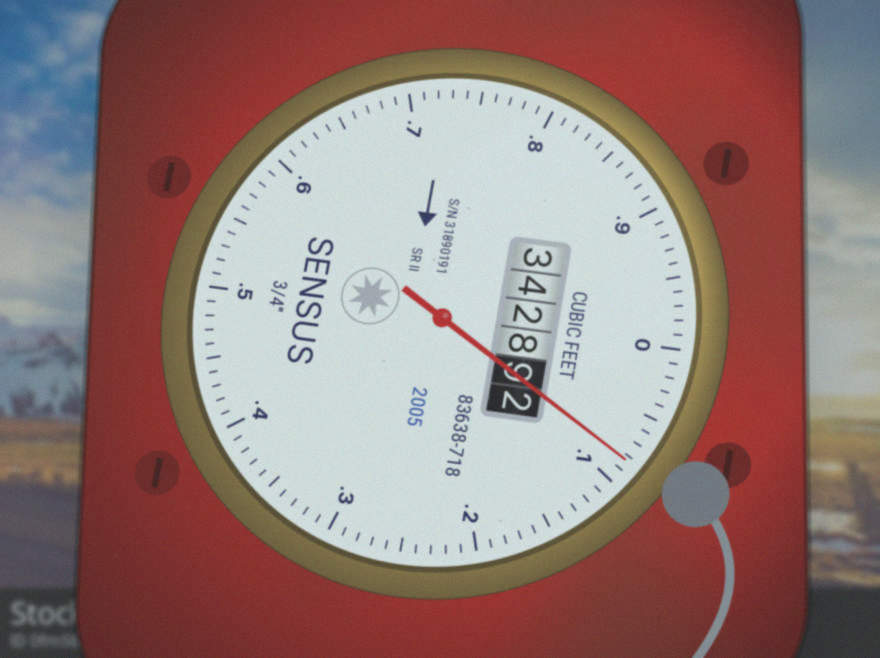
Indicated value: 342892.08 ft³
